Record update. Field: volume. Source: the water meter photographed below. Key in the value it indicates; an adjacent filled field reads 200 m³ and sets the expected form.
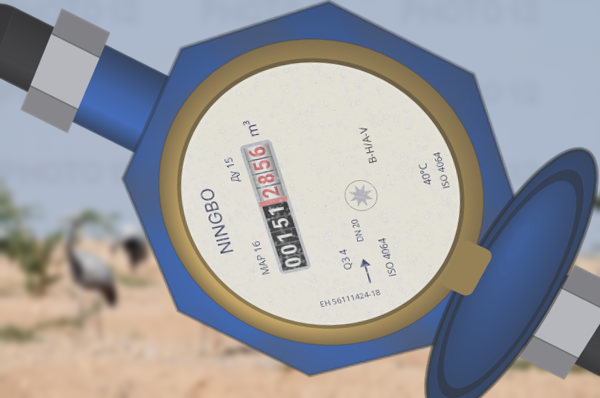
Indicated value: 151.2856 m³
